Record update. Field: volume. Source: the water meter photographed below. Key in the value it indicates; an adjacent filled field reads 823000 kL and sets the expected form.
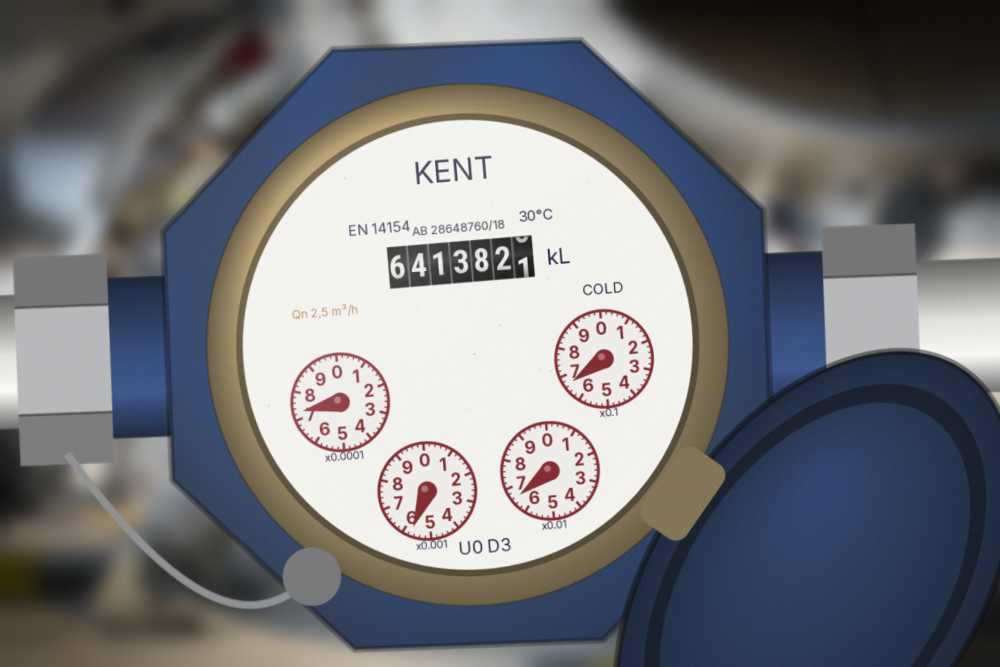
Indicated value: 6413820.6657 kL
